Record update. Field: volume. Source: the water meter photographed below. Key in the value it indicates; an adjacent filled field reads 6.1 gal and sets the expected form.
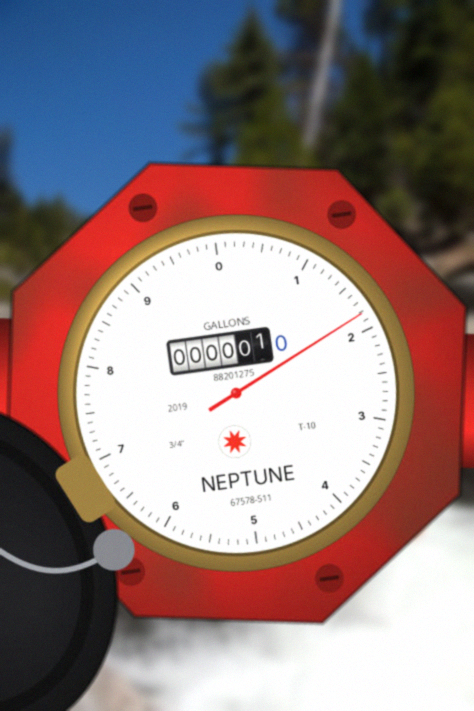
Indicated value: 11.8 gal
